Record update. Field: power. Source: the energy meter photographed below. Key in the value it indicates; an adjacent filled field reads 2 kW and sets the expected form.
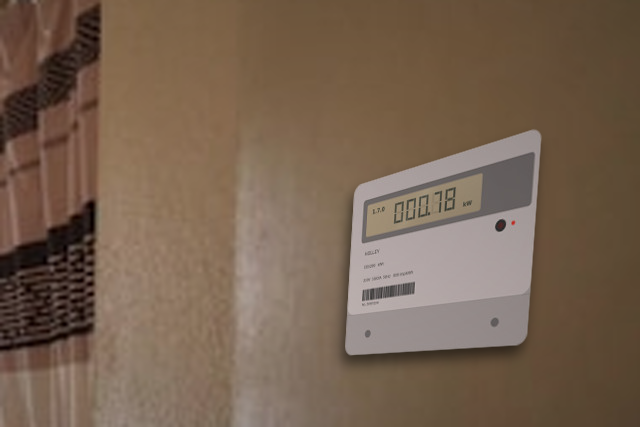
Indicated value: 0.78 kW
